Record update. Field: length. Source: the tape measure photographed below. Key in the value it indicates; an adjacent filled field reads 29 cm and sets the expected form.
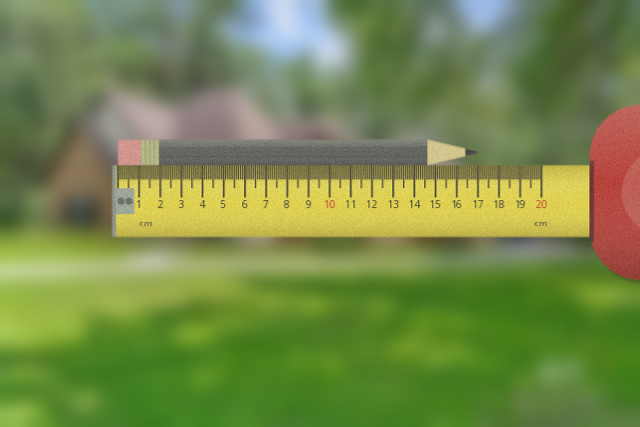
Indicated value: 17 cm
